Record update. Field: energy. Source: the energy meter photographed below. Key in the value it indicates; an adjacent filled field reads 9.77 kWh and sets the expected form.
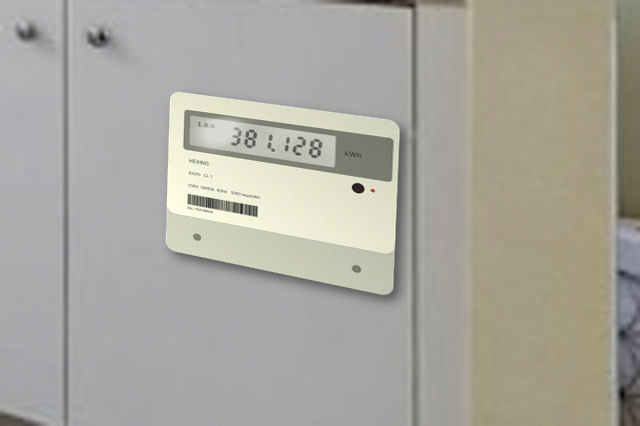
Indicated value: 381.128 kWh
